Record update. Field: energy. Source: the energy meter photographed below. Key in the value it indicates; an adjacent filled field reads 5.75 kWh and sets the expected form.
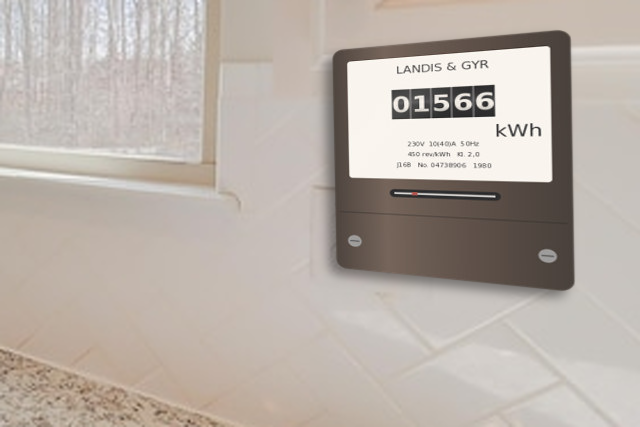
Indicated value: 1566 kWh
